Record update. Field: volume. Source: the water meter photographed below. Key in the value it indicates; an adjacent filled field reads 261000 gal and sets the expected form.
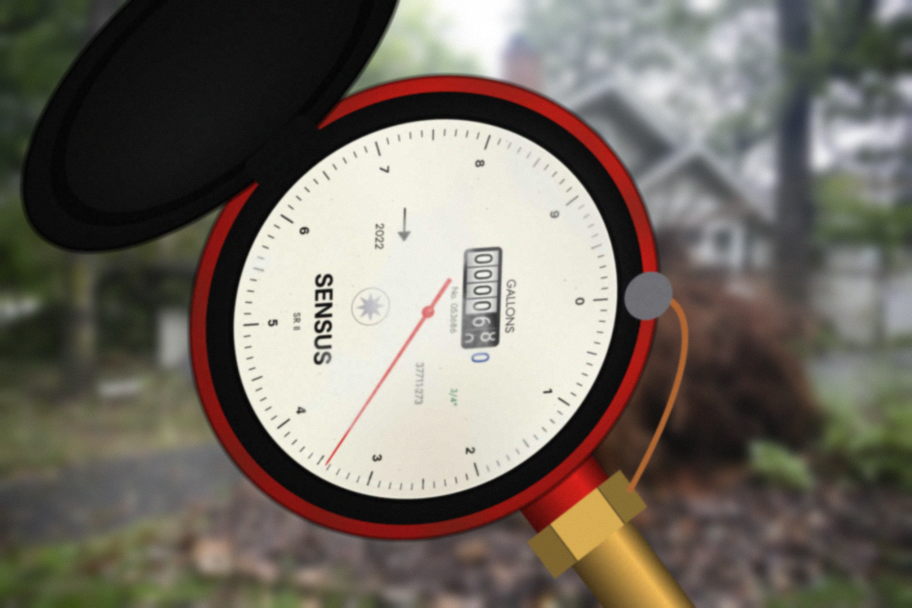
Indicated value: 683.4 gal
